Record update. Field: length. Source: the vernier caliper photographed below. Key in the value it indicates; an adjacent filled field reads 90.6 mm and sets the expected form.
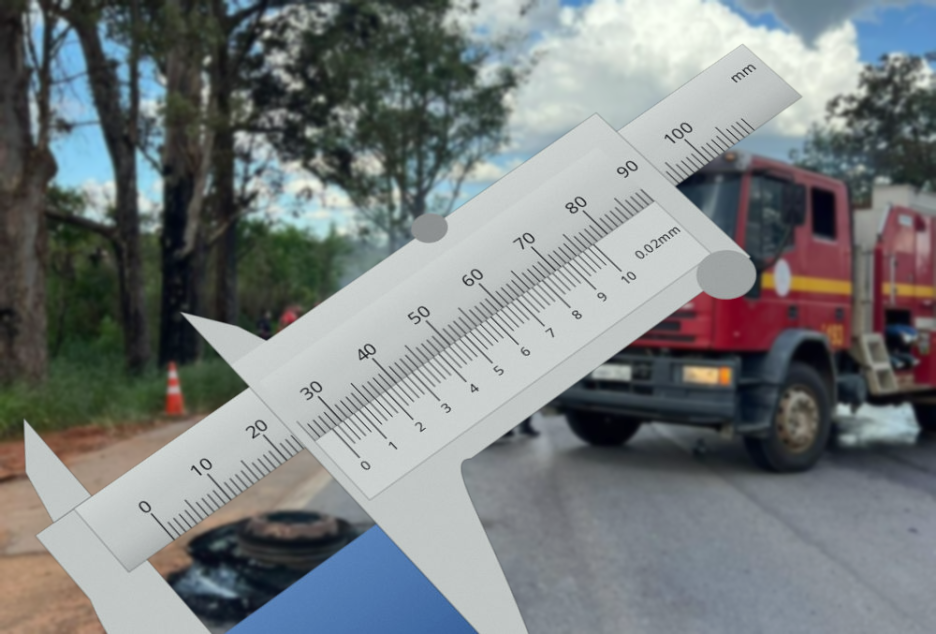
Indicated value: 28.2 mm
